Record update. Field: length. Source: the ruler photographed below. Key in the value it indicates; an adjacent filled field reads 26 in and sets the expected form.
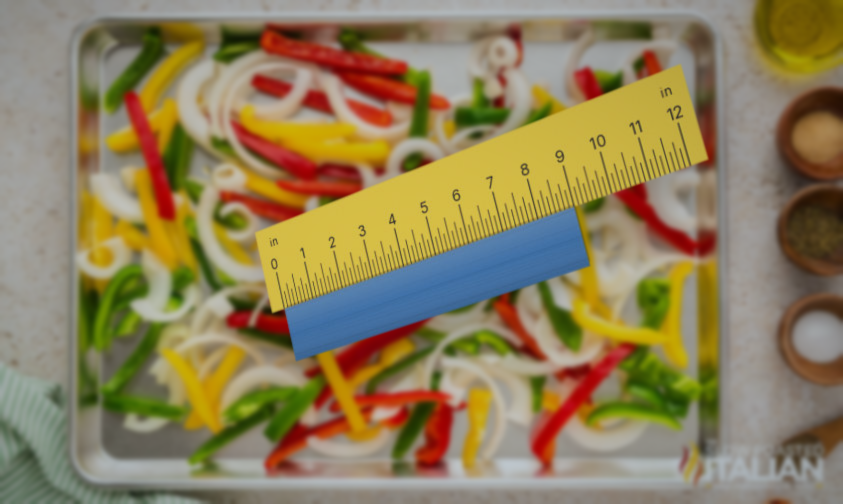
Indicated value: 9 in
